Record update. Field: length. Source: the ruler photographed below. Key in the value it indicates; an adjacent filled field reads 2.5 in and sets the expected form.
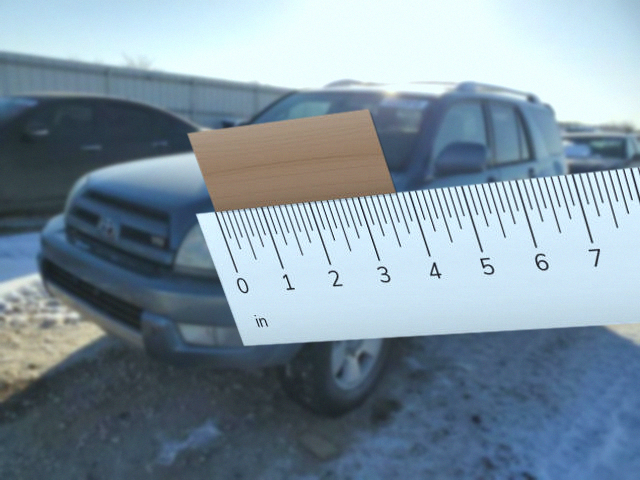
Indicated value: 3.75 in
